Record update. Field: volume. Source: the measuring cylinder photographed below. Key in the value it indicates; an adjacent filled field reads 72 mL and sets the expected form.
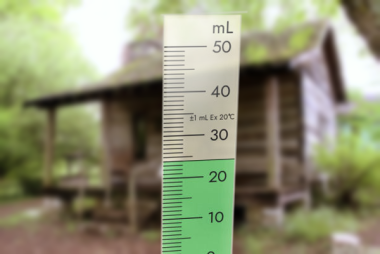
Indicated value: 24 mL
